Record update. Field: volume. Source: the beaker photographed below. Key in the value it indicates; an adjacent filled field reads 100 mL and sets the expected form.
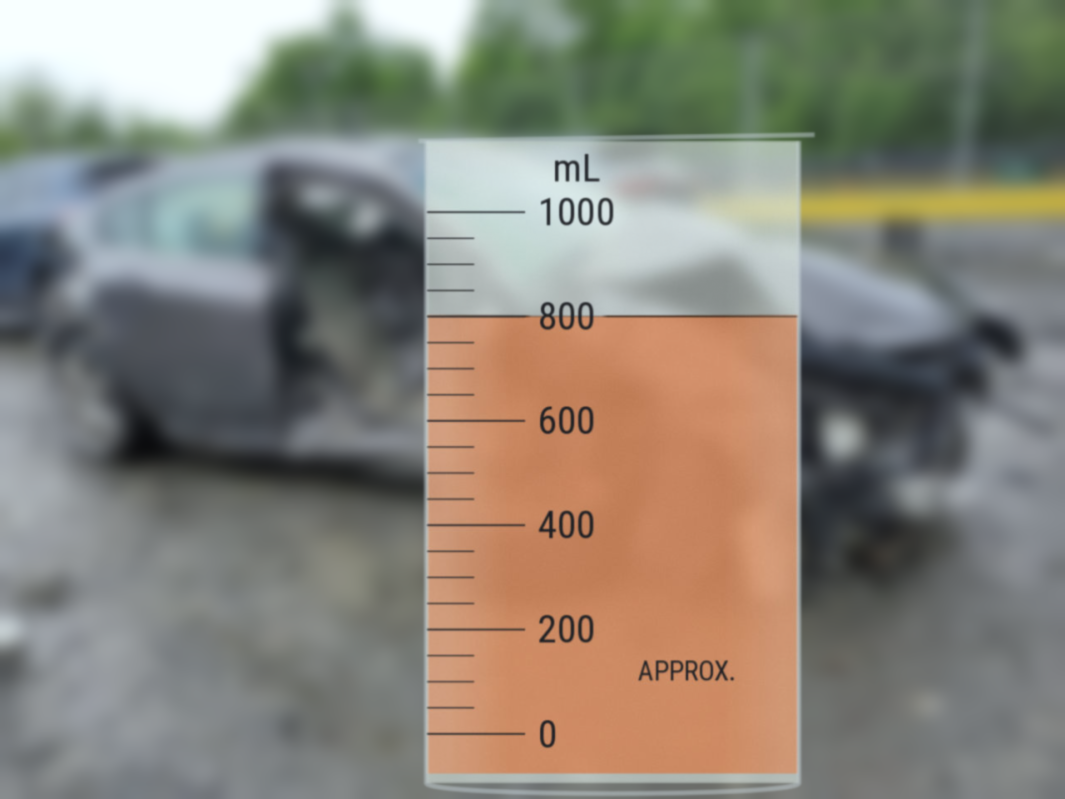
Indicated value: 800 mL
